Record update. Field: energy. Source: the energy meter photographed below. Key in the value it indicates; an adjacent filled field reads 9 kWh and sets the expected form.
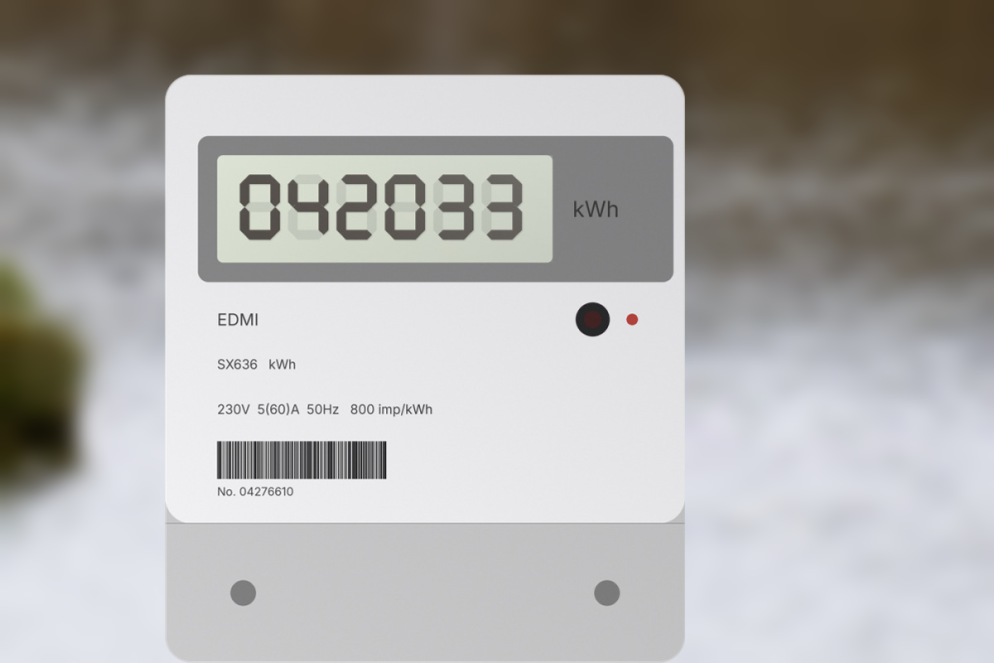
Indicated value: 42033 kWh
